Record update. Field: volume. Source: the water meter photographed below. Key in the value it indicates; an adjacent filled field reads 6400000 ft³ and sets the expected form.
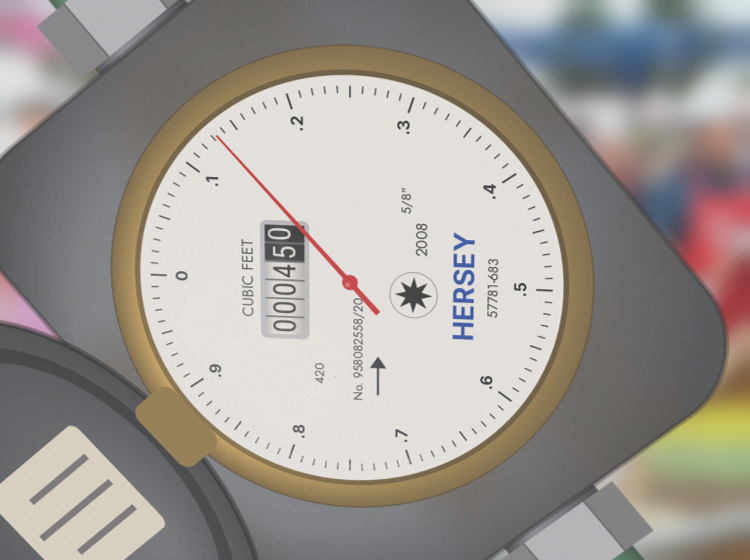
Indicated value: 450.13 ft³
